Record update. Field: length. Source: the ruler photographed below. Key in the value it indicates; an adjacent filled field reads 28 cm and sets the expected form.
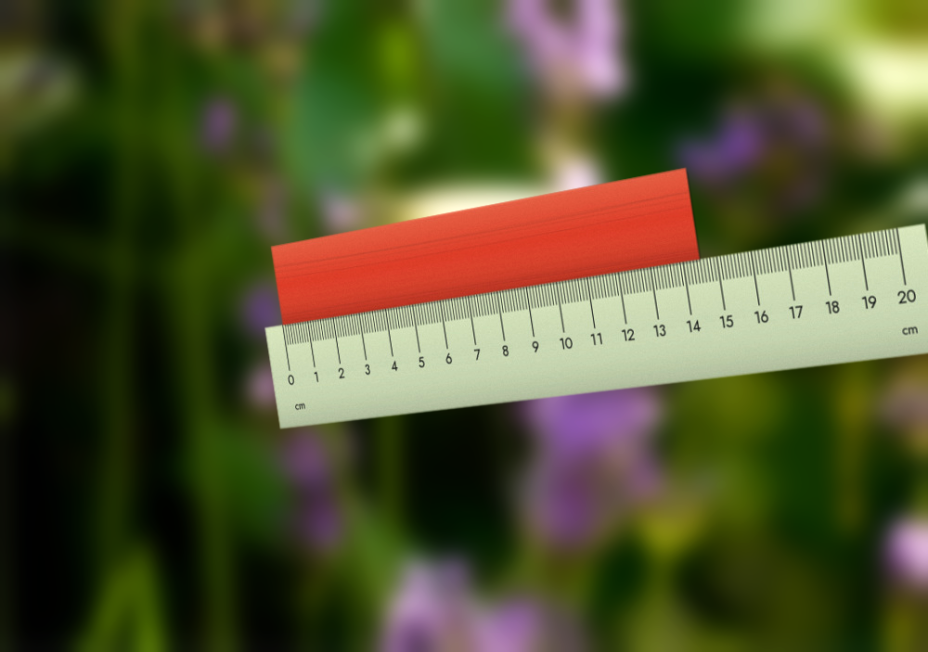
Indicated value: 14.5 cm
